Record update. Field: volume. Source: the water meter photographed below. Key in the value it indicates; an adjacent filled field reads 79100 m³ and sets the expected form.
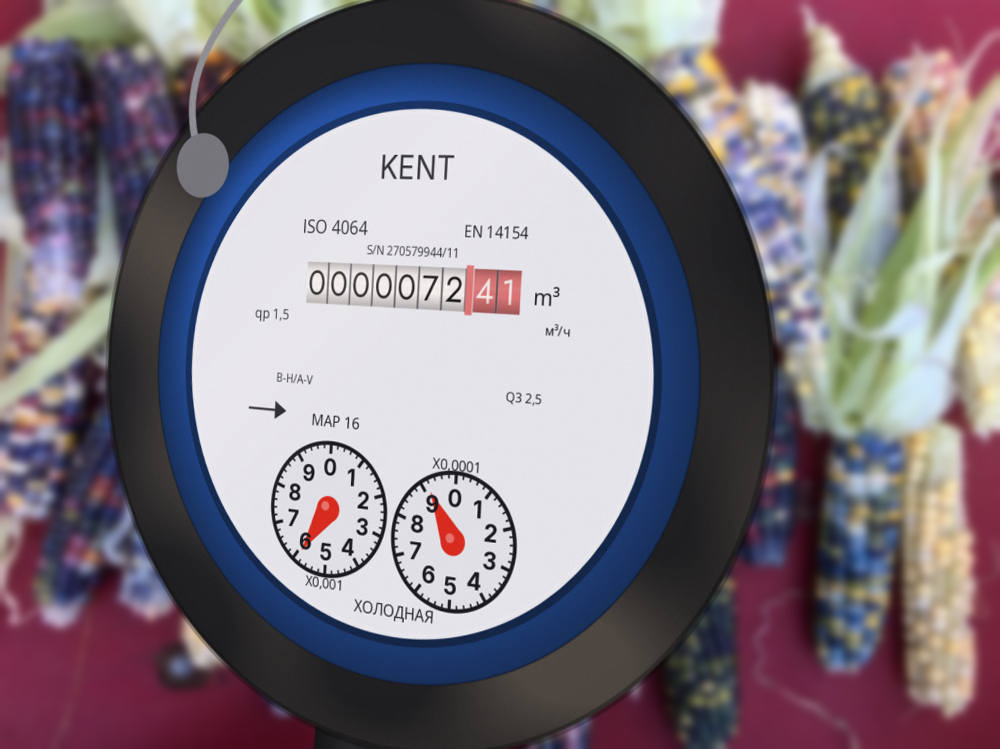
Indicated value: 72.4159 m³
